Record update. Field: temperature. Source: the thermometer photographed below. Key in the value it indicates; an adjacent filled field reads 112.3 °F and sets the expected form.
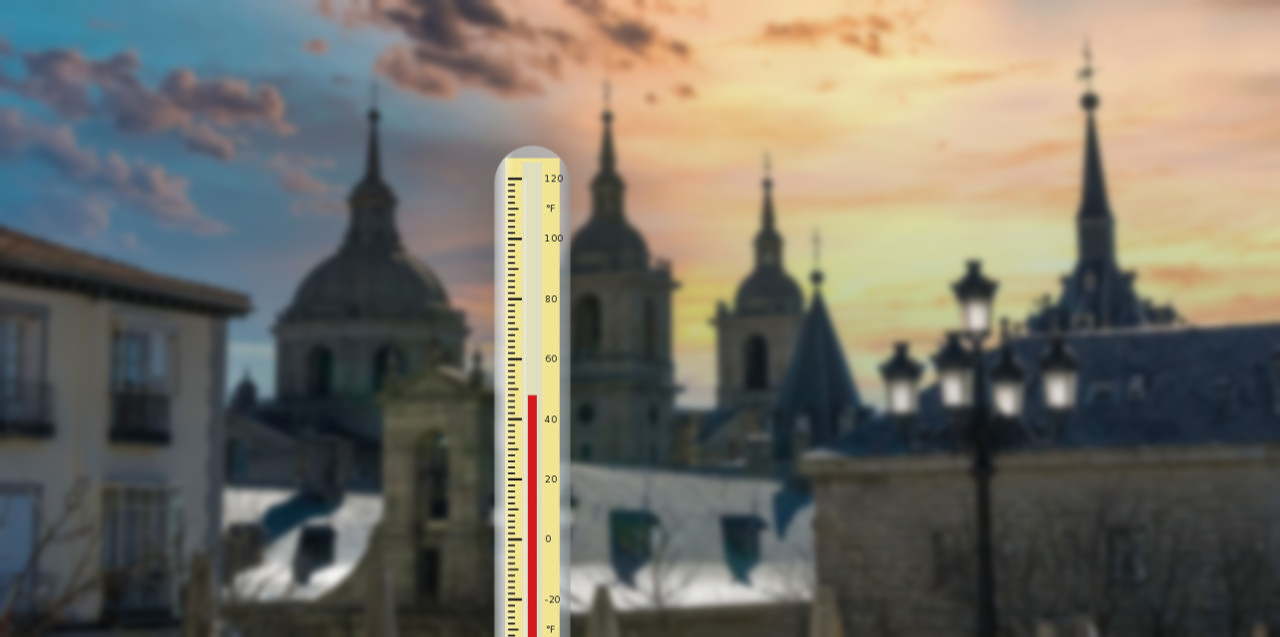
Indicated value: 48 °F
